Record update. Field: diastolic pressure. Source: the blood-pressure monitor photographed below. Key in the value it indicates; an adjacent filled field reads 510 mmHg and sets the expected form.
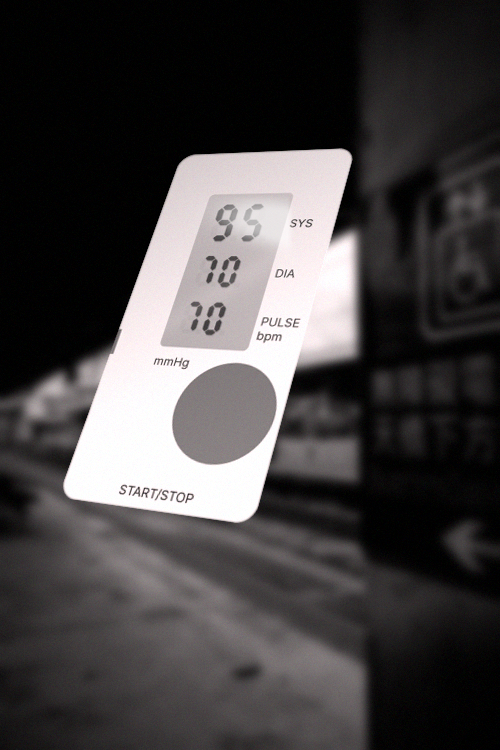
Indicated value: 70 mmHg
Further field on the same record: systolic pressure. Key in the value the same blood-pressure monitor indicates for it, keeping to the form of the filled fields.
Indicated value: 95 mmHg
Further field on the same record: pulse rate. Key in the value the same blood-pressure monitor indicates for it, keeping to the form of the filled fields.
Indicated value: 70 bpm
